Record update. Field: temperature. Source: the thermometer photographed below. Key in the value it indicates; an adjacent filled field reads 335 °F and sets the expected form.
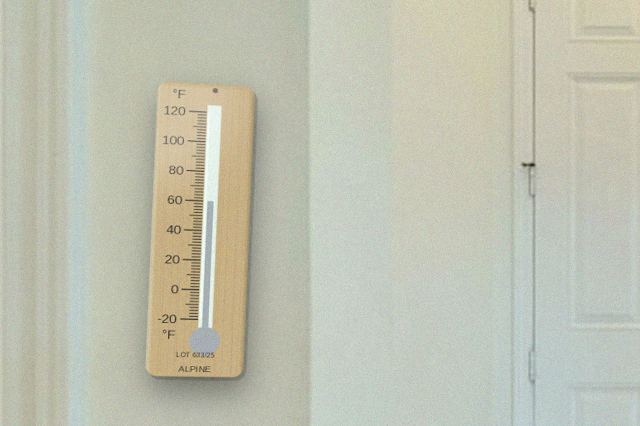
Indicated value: 60 °F
